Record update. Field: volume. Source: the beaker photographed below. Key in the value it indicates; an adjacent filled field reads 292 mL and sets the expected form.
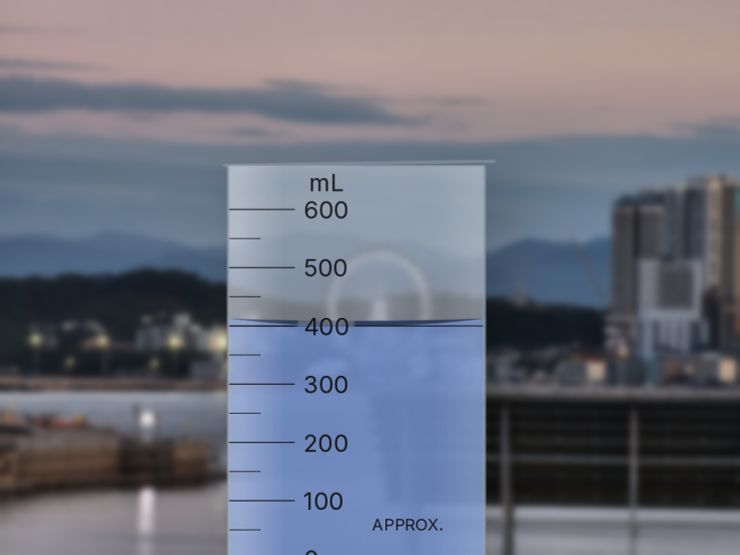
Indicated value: 400 mL
